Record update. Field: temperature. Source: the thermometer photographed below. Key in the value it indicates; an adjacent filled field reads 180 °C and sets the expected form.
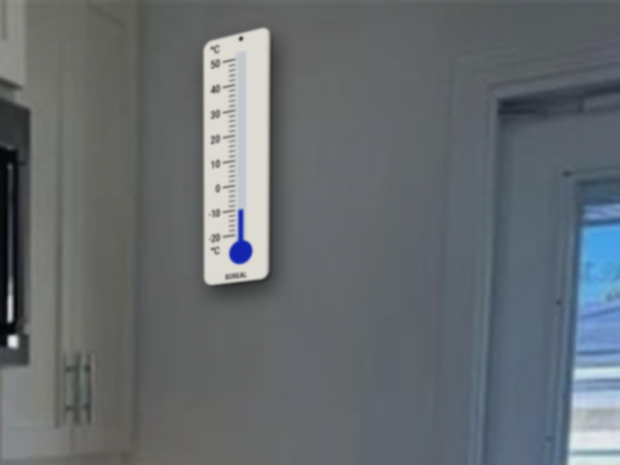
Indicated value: -10 °C
